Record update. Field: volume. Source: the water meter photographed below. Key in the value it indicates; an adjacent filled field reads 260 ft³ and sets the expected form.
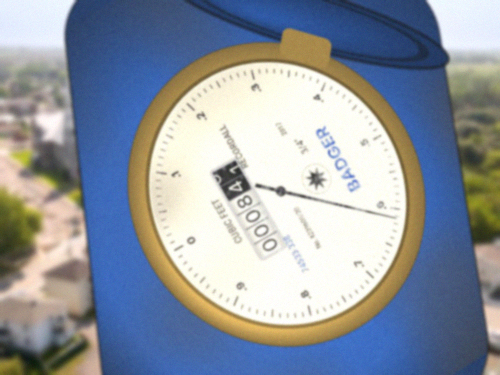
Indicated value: 840.61 ft³
